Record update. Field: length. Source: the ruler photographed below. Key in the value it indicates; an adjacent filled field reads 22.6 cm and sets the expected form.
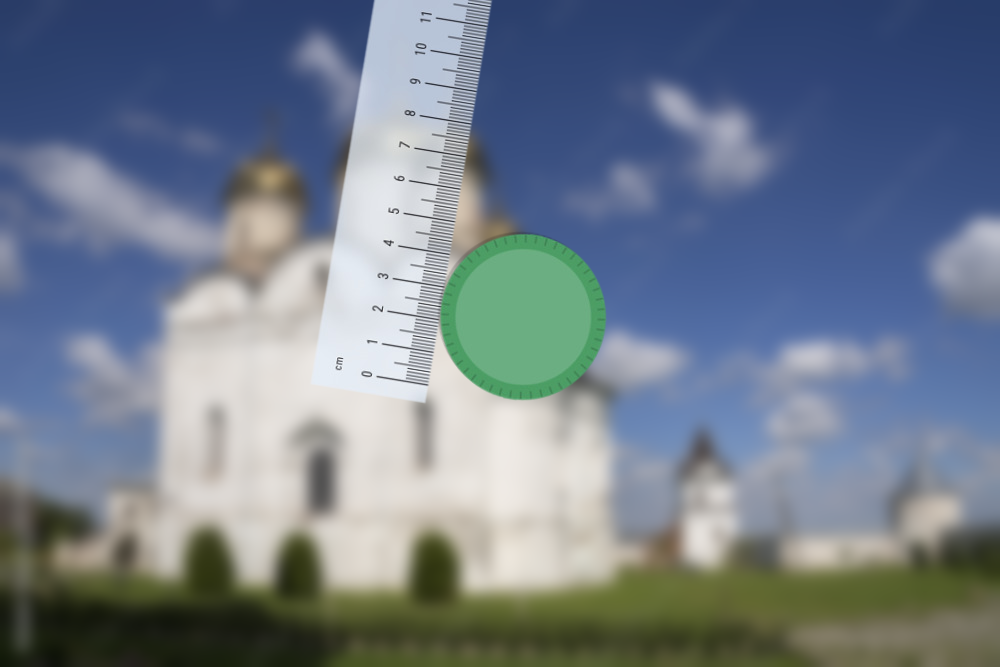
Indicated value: 5 cm
